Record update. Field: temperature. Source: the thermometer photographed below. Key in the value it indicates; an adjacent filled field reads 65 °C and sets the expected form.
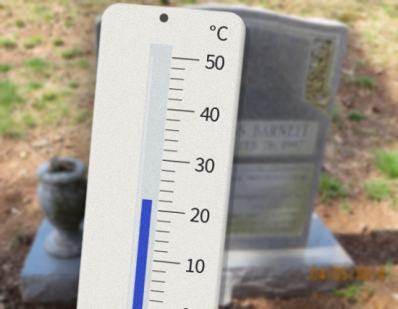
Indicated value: 22 °C
